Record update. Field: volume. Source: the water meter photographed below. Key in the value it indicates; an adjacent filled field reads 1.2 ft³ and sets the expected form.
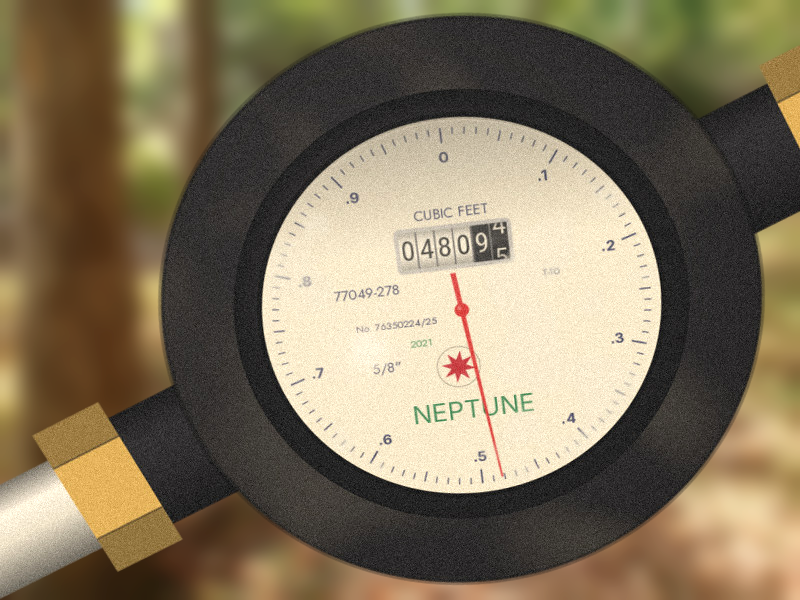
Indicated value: 48094.48 ft³
